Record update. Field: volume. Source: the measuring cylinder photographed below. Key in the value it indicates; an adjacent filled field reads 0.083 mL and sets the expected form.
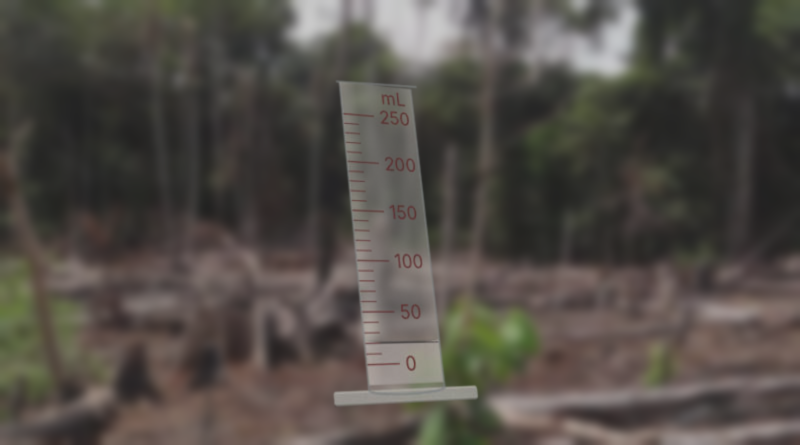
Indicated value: 20 mL
